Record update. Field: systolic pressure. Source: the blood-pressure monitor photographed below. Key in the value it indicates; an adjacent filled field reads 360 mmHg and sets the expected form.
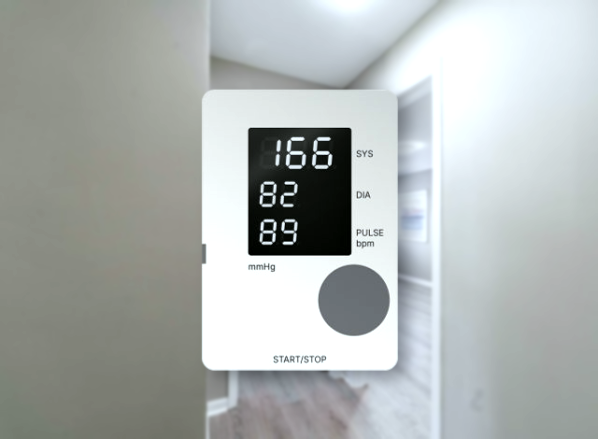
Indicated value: 166 mmHg
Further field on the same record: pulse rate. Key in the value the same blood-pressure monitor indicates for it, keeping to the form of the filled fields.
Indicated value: 89 bpm
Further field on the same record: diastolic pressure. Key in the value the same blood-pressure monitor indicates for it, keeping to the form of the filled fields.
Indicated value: 82 mmHg
